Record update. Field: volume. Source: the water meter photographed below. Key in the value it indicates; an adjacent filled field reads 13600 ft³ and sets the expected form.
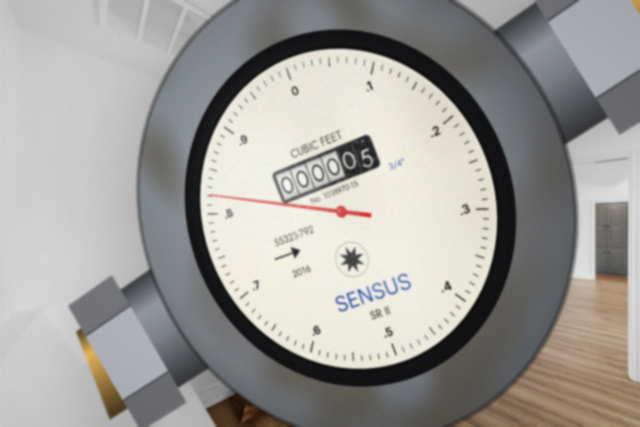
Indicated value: 4.82 ft³
